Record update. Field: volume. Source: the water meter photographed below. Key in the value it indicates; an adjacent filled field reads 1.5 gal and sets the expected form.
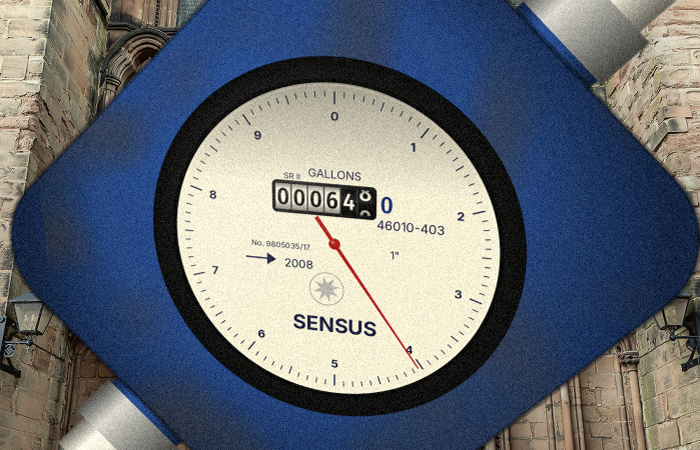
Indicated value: 6484.0 gal
